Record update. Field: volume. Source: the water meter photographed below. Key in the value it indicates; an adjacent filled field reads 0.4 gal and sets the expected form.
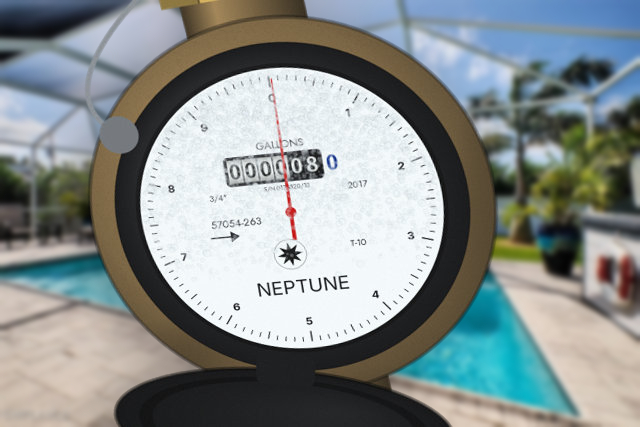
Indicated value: 80.0 gal
